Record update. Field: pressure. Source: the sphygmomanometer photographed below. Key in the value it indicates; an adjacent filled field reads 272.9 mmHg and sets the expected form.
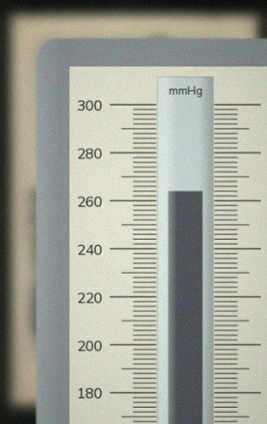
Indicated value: 264 mmHg
